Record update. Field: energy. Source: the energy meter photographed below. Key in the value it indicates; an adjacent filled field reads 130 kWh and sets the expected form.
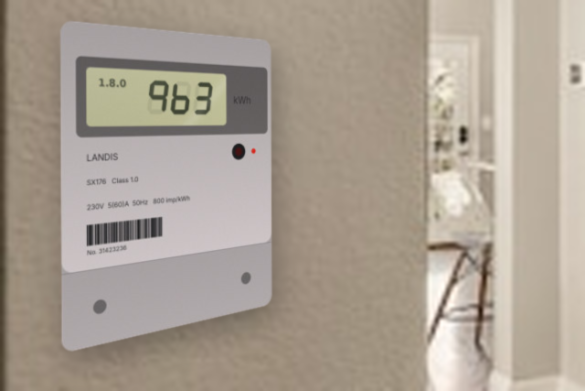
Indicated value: 963 kWh
